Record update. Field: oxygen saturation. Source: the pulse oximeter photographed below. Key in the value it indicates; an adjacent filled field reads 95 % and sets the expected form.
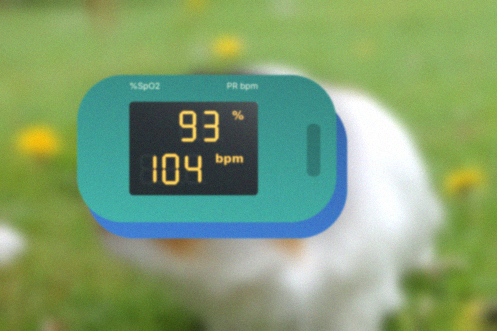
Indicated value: 93 %
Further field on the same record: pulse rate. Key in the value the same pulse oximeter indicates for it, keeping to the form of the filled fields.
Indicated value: 104 bpm
